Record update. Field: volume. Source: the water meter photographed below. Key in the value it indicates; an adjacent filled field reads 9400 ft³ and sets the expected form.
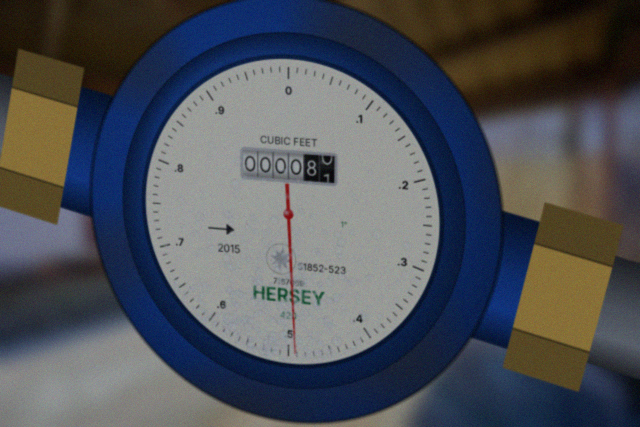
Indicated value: 80.49 ft³
